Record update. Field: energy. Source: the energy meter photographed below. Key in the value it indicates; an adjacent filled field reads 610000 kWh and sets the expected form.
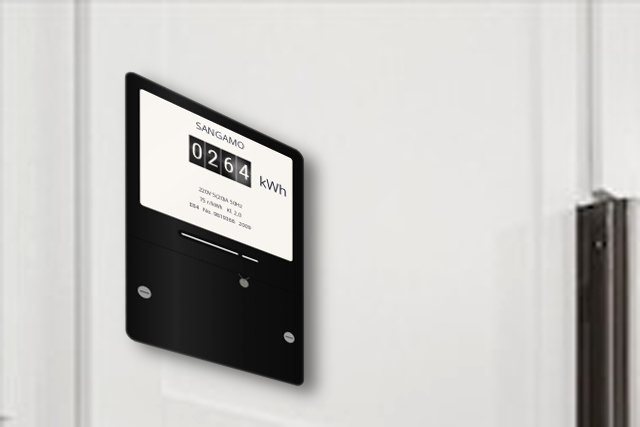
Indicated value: 264 kWh
